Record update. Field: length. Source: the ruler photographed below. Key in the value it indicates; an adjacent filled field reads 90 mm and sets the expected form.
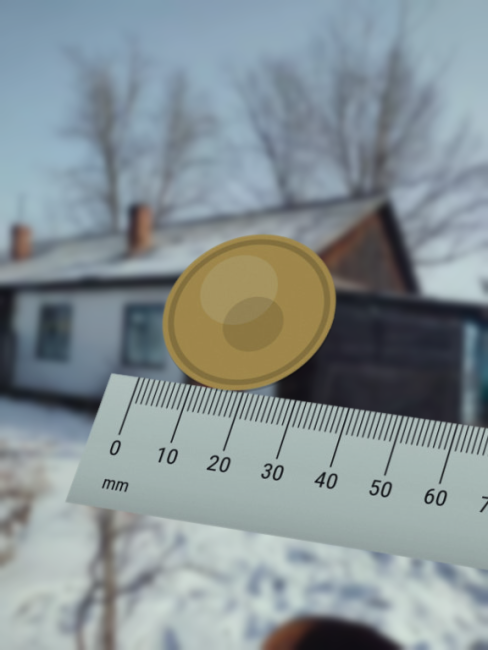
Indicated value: 32 mm
